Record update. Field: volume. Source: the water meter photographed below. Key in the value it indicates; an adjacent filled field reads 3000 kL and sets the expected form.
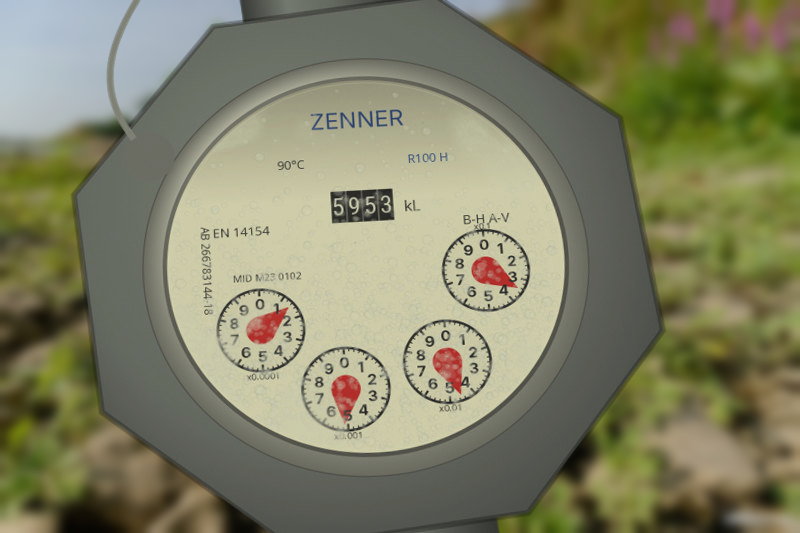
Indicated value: 5953.3451 kL
